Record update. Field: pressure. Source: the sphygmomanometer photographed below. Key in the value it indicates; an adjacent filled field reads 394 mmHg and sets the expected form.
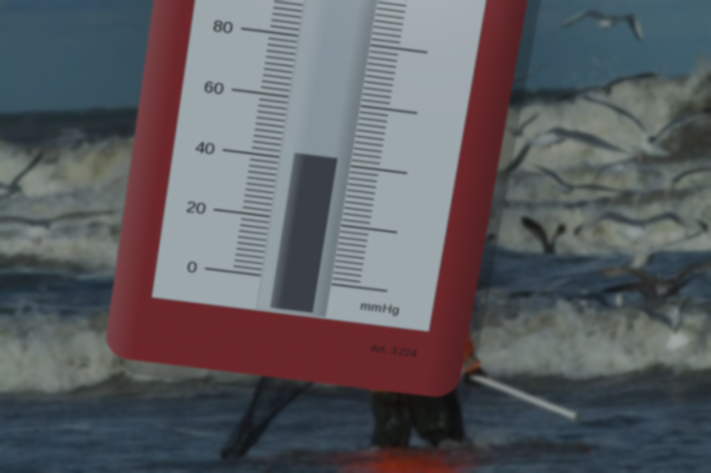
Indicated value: 42 mmHg
